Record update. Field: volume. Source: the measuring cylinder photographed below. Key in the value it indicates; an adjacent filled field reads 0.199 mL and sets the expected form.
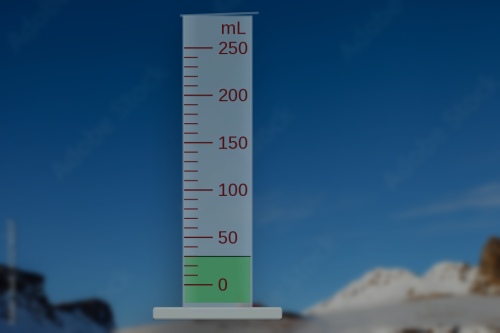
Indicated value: 30 mL
